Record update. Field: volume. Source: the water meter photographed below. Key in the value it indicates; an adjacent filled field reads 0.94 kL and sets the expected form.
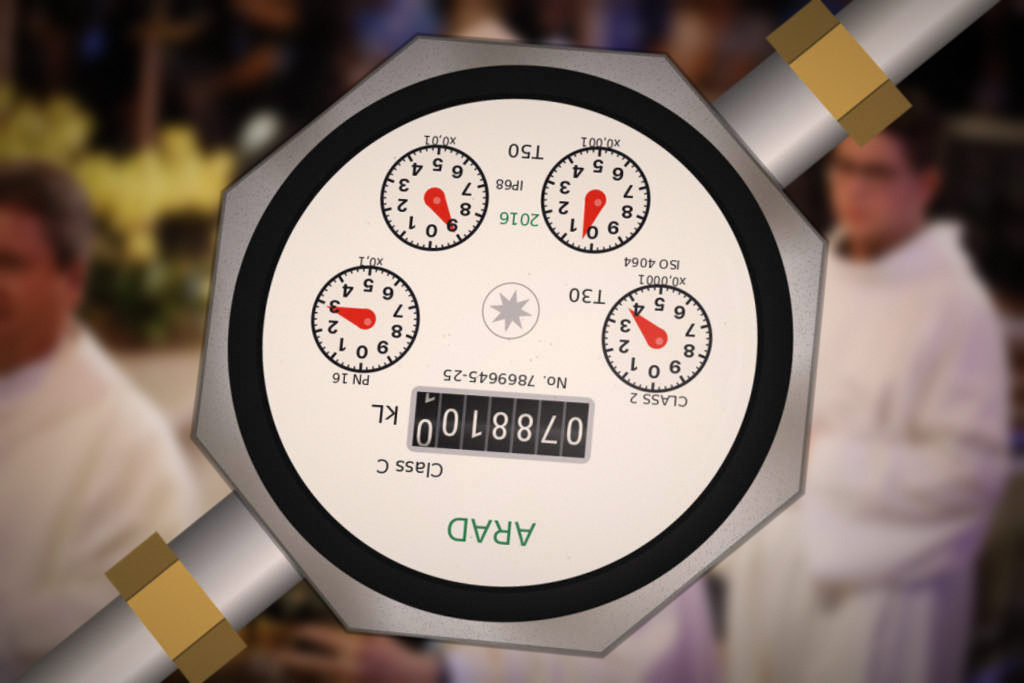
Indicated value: 788100.2903 kL
